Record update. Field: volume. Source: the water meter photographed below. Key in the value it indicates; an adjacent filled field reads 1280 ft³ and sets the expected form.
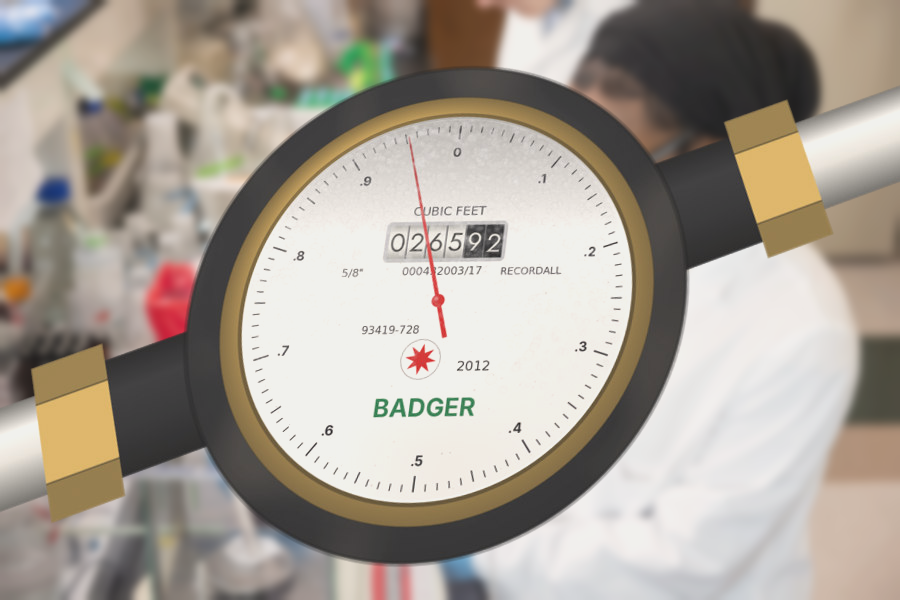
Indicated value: 26591.95 ft³
